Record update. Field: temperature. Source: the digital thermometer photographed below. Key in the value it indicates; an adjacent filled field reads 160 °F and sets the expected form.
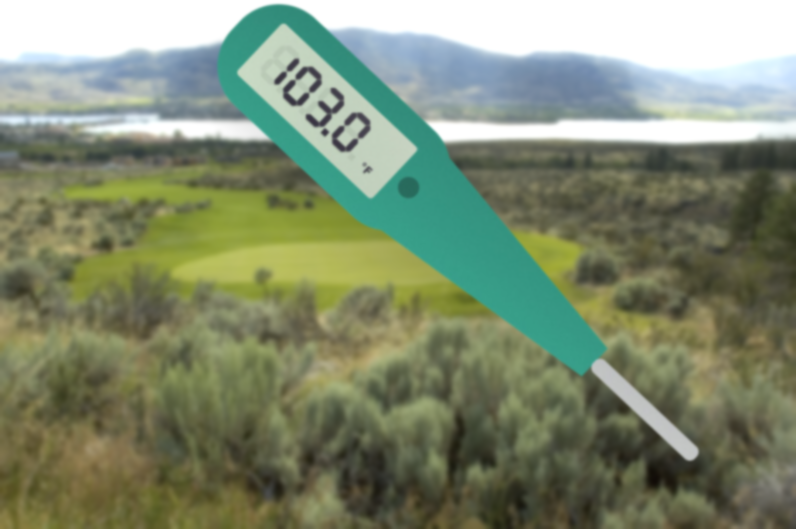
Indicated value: 103.0 °F
